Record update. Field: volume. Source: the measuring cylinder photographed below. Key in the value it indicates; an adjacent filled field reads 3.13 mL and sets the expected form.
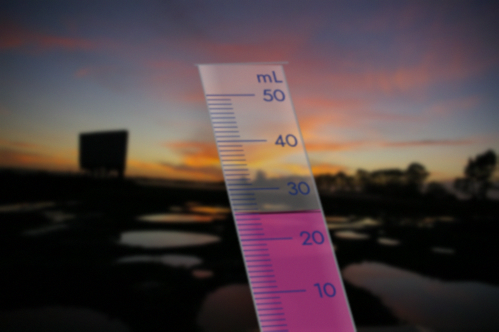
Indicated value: 25 mL
